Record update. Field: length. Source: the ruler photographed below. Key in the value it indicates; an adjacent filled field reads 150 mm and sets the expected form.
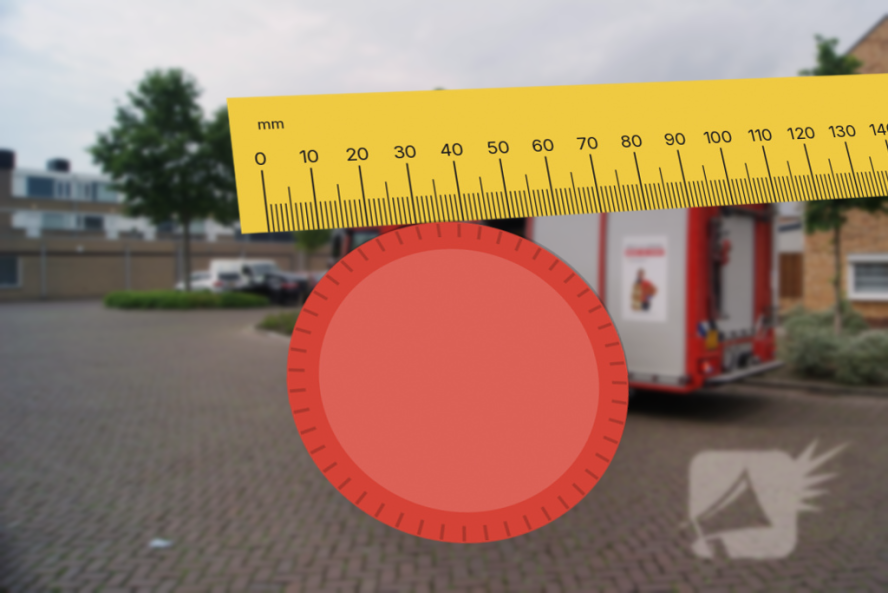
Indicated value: 69 mm
